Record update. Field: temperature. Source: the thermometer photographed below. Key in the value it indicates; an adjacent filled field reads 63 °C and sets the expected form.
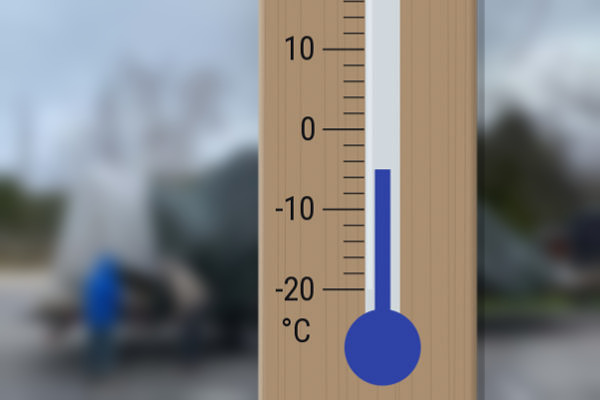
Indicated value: -5 °C
